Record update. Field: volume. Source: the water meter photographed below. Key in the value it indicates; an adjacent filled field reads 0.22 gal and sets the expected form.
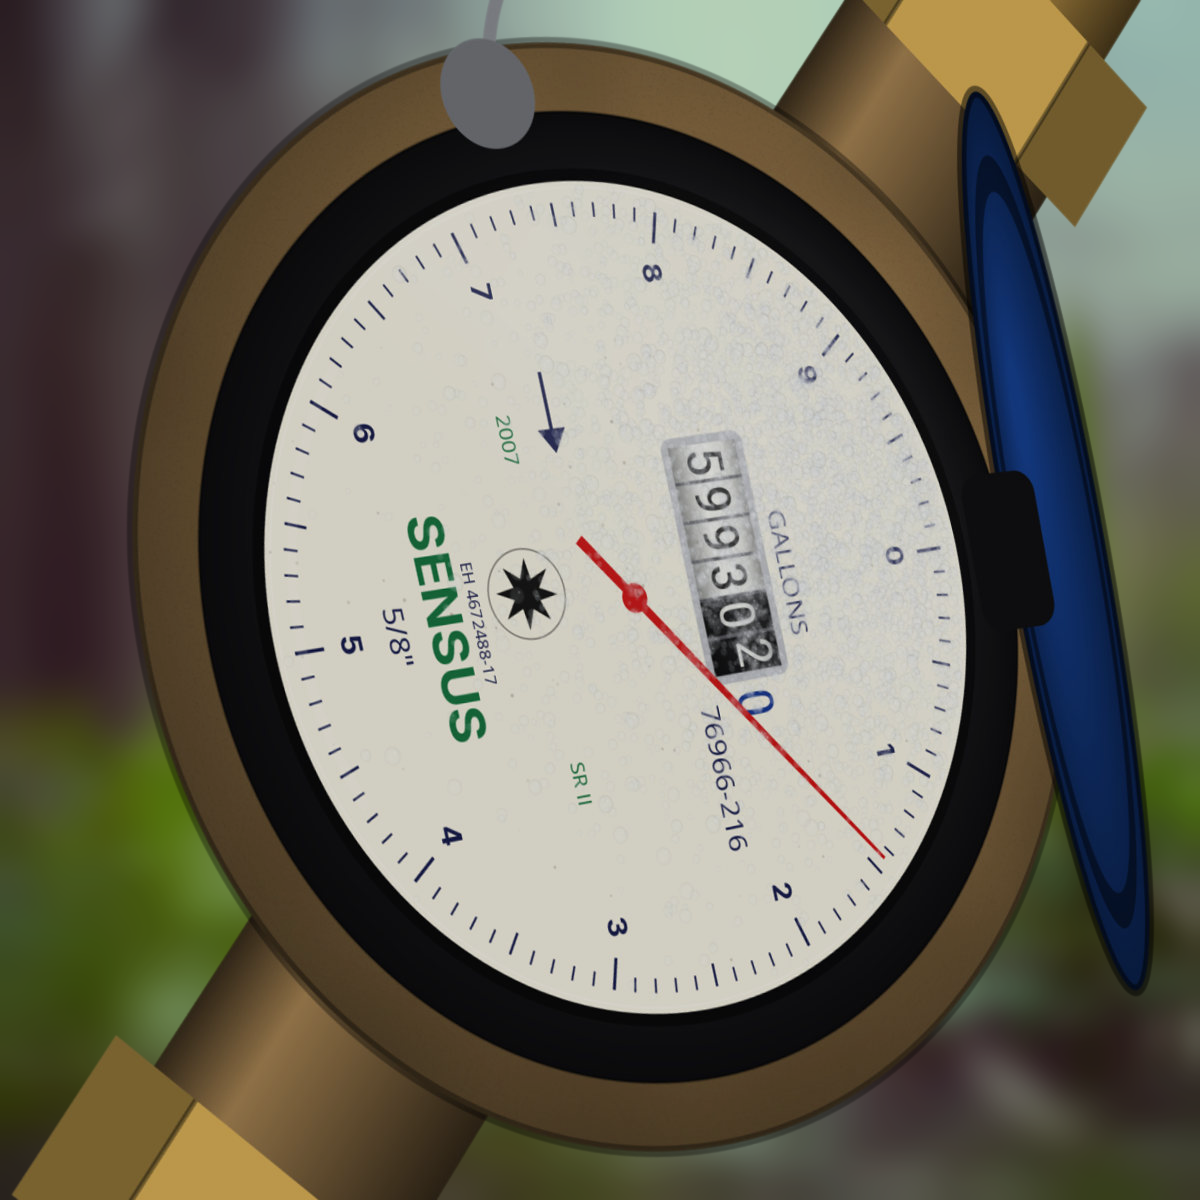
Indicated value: 5993021.4 gal
